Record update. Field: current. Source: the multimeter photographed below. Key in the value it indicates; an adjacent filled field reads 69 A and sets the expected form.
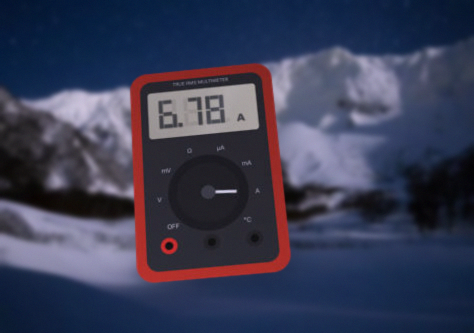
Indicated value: 6.78 A
